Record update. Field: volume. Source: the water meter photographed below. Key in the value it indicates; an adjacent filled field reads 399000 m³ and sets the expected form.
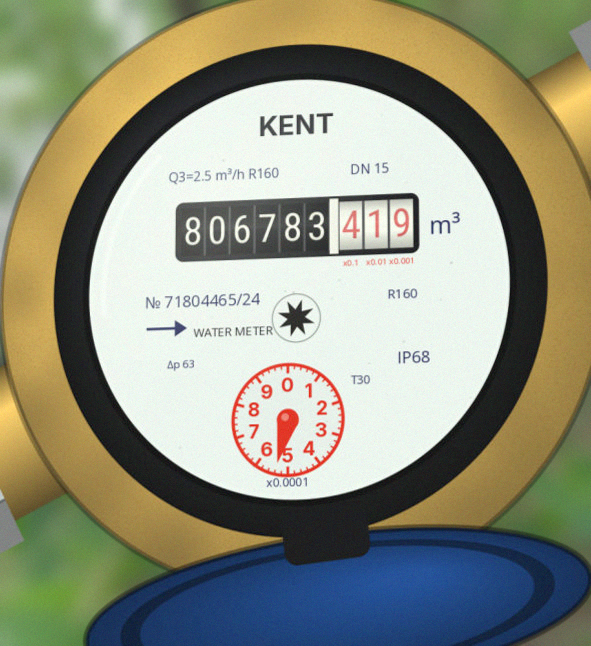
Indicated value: 806783.4195 m³
